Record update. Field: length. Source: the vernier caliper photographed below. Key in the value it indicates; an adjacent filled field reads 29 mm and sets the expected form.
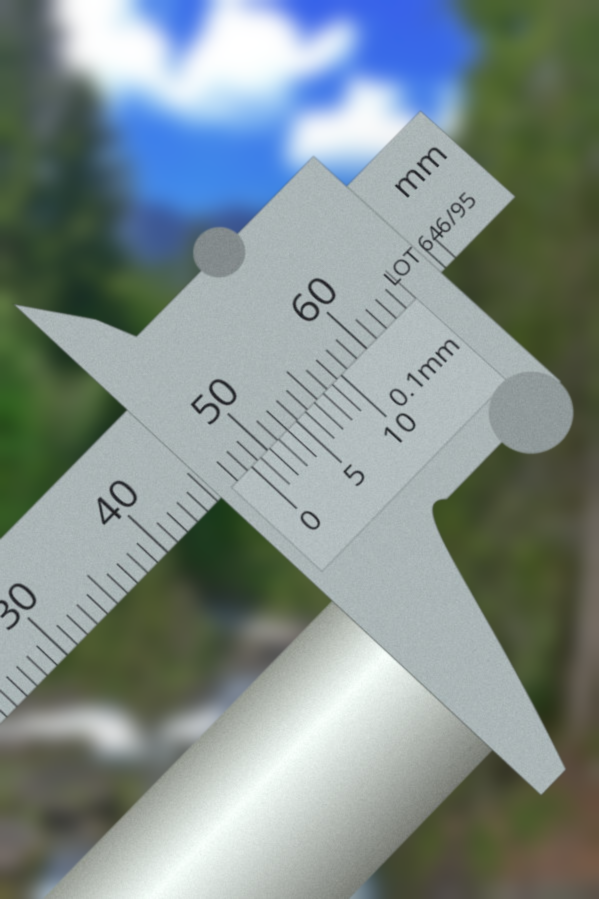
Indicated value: 48.4 mm
